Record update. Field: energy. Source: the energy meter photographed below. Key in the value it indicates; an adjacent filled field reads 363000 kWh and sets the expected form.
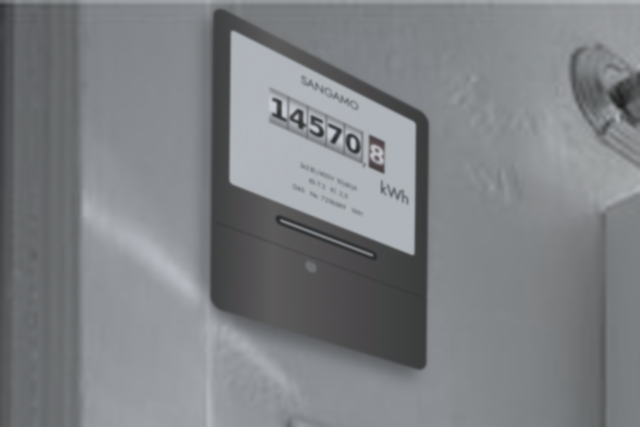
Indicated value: 14570.8 kWh
